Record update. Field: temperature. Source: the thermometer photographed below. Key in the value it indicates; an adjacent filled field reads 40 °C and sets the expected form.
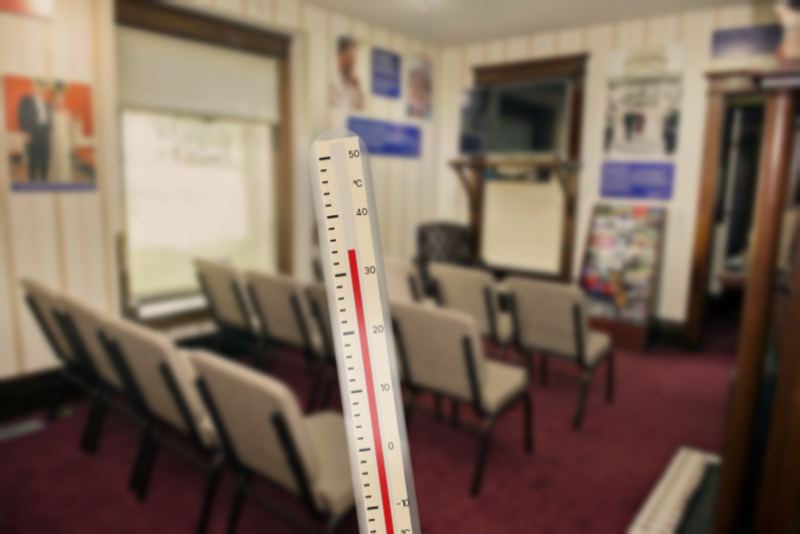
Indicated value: 34 °C
